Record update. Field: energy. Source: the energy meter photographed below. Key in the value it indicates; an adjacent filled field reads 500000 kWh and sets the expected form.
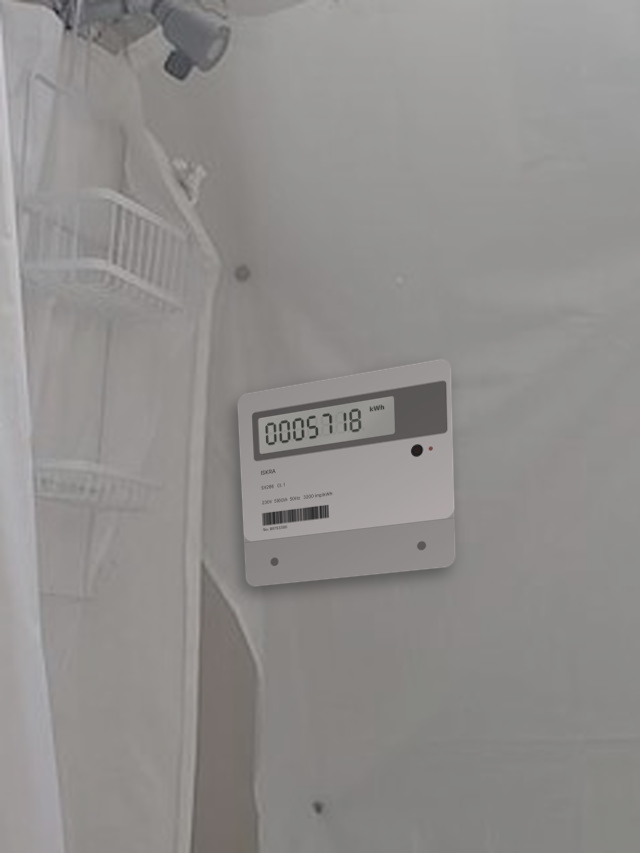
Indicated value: 5718 kWh
